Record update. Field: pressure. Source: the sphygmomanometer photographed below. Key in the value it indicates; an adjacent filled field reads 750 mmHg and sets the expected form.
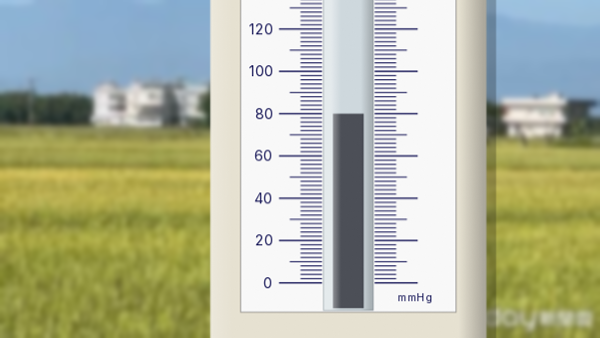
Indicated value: 80 mmHg
